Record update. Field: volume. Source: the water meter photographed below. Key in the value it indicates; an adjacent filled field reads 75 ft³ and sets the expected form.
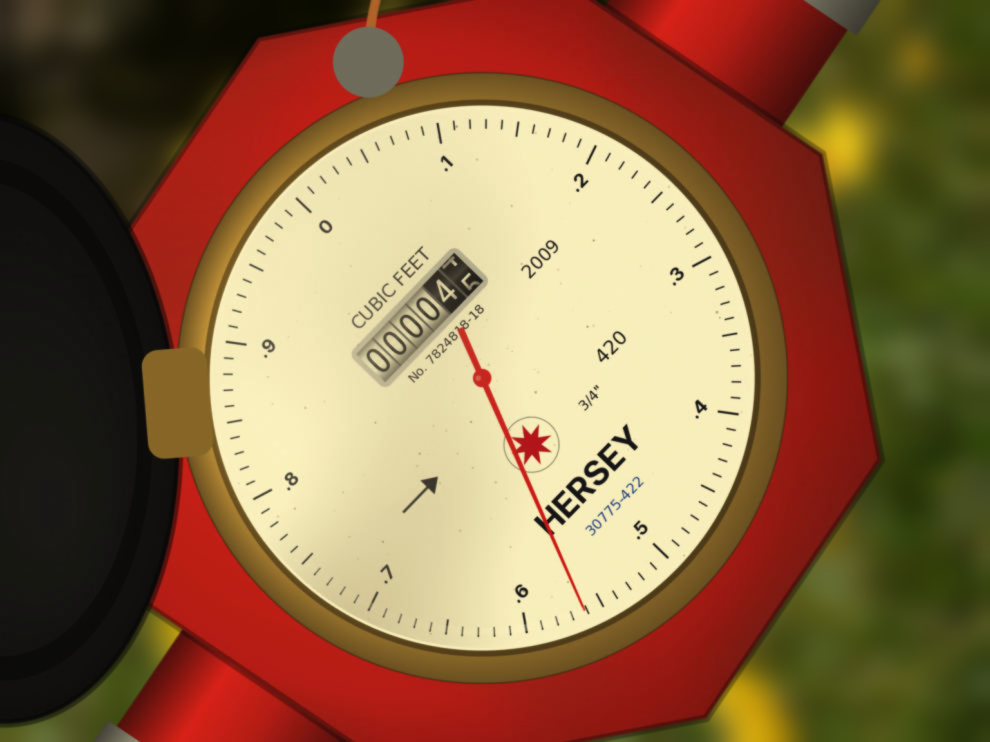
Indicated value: 44.56 ft³
